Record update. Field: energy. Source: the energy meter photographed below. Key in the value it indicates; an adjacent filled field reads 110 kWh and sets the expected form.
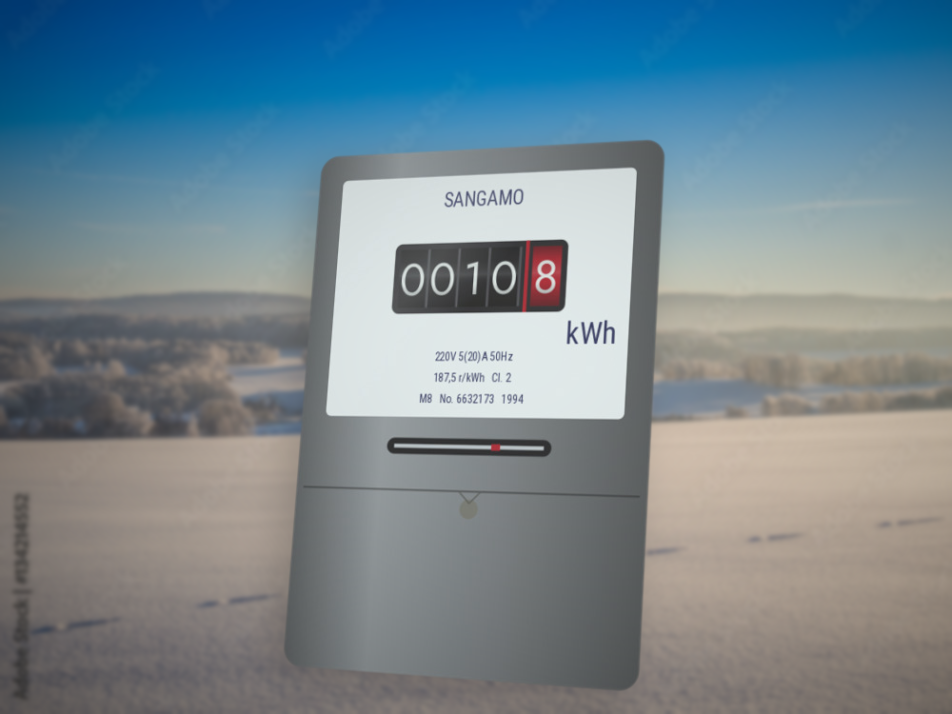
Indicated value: 10.8 kWh
